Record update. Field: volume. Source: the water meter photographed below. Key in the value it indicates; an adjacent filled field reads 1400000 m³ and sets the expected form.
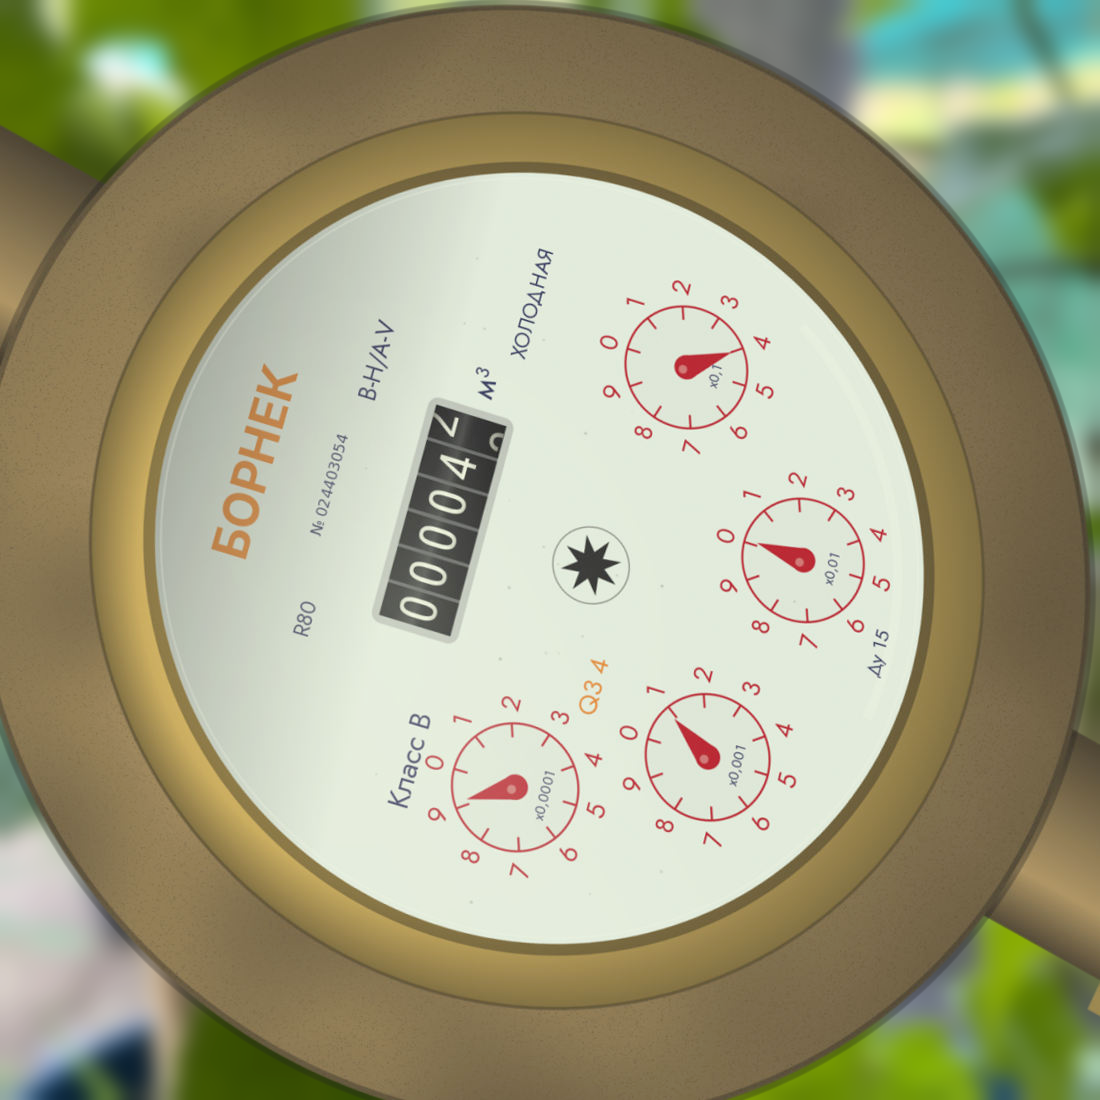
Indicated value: 42.4009 m³
